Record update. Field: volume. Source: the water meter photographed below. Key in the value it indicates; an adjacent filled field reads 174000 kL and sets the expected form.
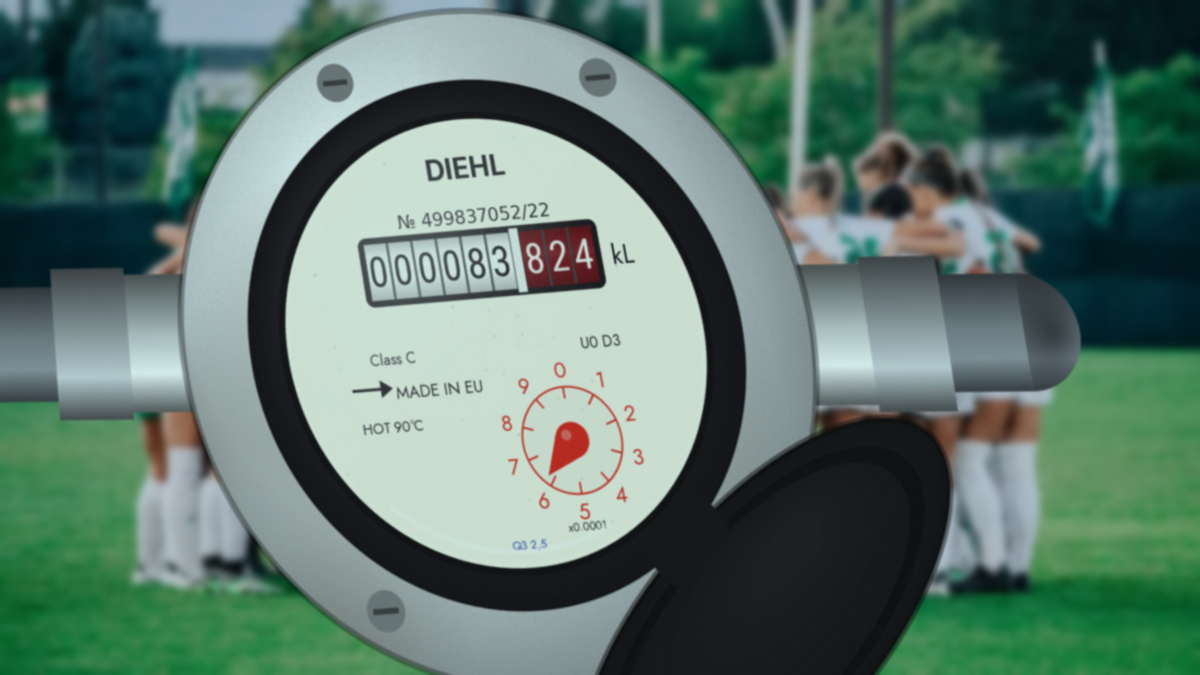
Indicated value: 83.8246 kL
